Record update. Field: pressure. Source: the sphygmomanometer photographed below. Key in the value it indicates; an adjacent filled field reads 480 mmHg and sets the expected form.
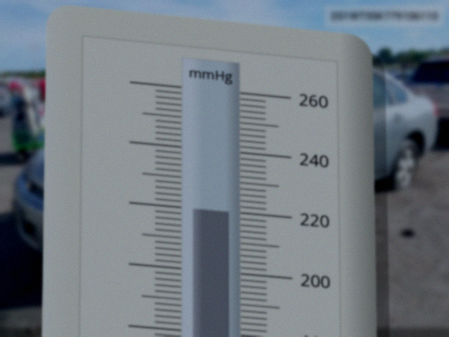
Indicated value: 220 mmHg
